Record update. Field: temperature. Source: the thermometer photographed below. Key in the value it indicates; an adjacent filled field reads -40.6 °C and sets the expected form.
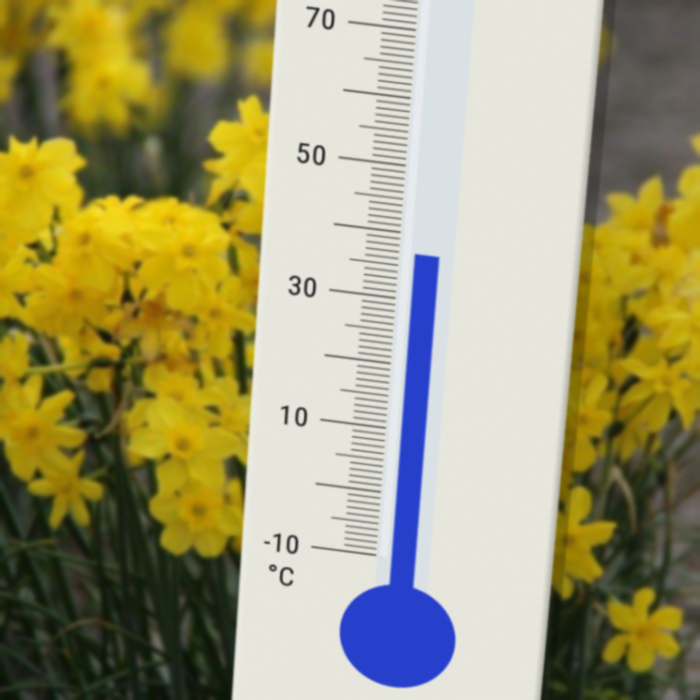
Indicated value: 37 °C
